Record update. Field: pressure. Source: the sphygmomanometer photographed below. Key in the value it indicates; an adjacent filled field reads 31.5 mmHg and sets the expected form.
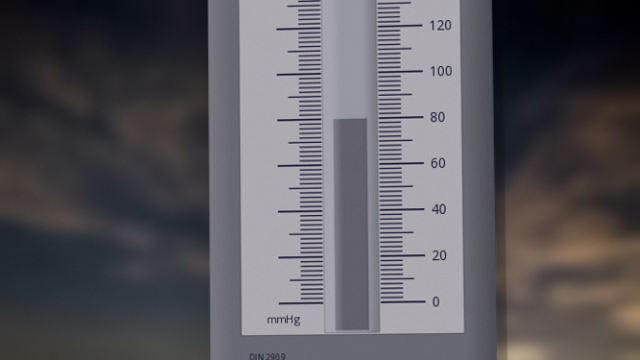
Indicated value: 80 mmHg
